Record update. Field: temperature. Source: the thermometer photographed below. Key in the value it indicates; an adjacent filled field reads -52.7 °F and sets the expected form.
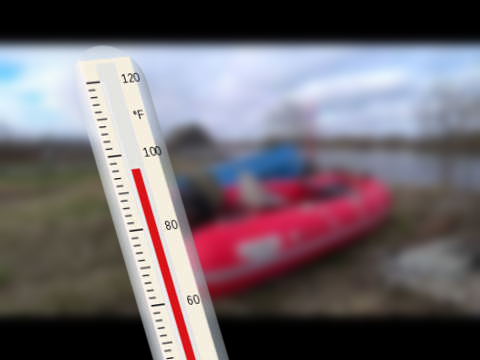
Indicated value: 96 °F
